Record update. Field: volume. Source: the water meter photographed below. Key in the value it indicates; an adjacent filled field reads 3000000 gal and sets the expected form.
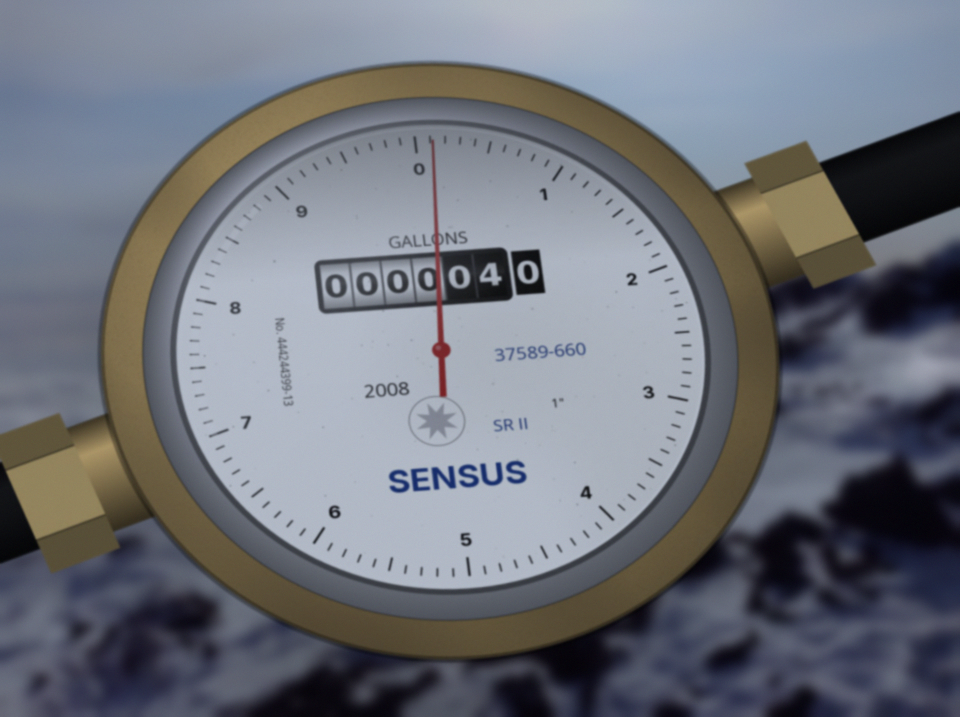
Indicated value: 40.1 gal
